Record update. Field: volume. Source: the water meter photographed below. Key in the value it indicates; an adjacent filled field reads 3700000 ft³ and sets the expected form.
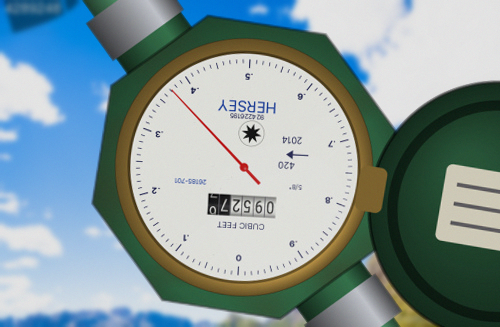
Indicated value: 95276.37 ft³
